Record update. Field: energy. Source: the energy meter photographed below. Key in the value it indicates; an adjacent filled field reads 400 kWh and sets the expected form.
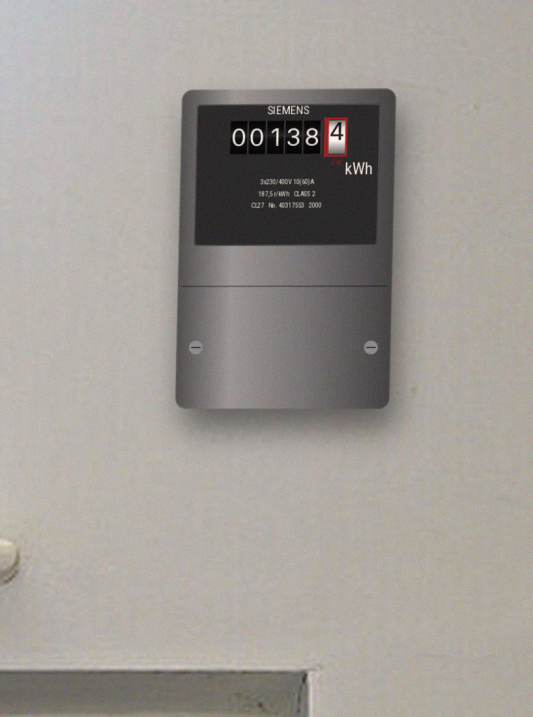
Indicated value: 138.4 kWh
